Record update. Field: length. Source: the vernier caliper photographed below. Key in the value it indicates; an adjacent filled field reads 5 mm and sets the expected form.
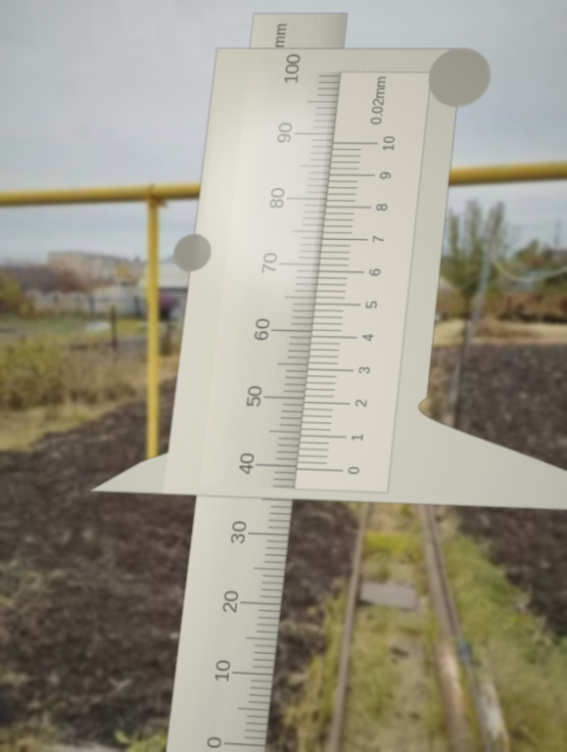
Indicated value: 39.6 mm
